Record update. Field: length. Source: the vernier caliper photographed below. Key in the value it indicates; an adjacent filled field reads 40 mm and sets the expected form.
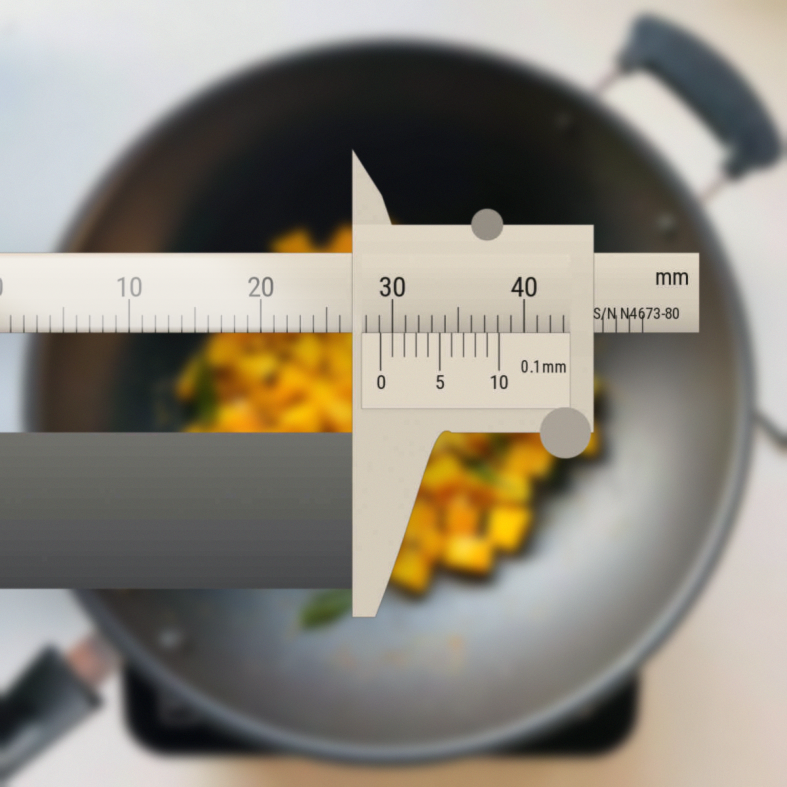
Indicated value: 29.1 mm
